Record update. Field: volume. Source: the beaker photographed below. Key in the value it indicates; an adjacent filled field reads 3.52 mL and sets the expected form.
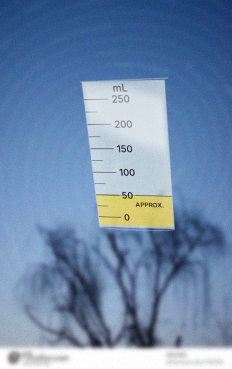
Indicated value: 50 mL
